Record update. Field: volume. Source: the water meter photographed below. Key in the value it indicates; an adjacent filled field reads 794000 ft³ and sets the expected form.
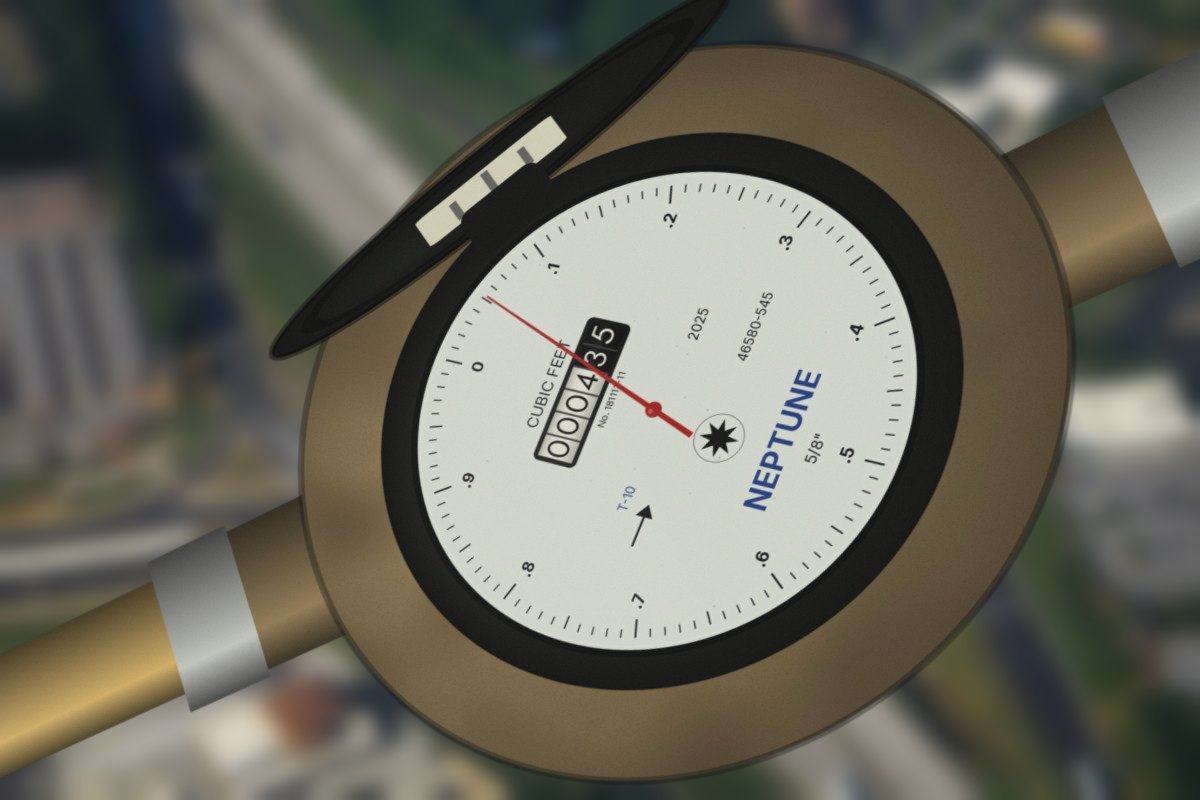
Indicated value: 435.05 ft³
